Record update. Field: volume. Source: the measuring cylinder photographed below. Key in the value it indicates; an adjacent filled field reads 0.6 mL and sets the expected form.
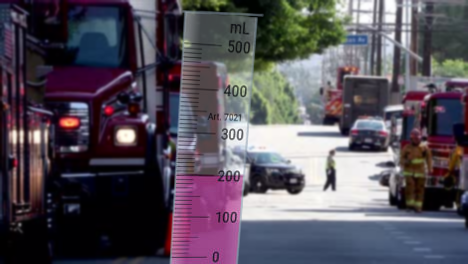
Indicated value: 200 mL
